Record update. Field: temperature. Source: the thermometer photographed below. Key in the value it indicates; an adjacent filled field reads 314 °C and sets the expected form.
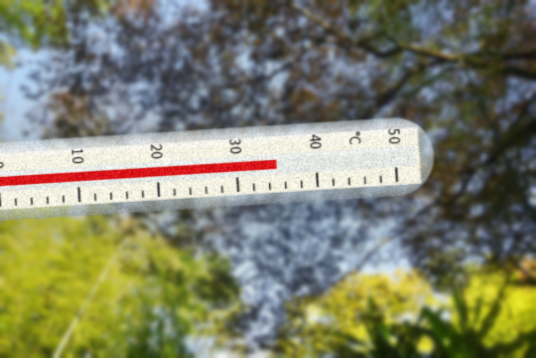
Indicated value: 35 °C
